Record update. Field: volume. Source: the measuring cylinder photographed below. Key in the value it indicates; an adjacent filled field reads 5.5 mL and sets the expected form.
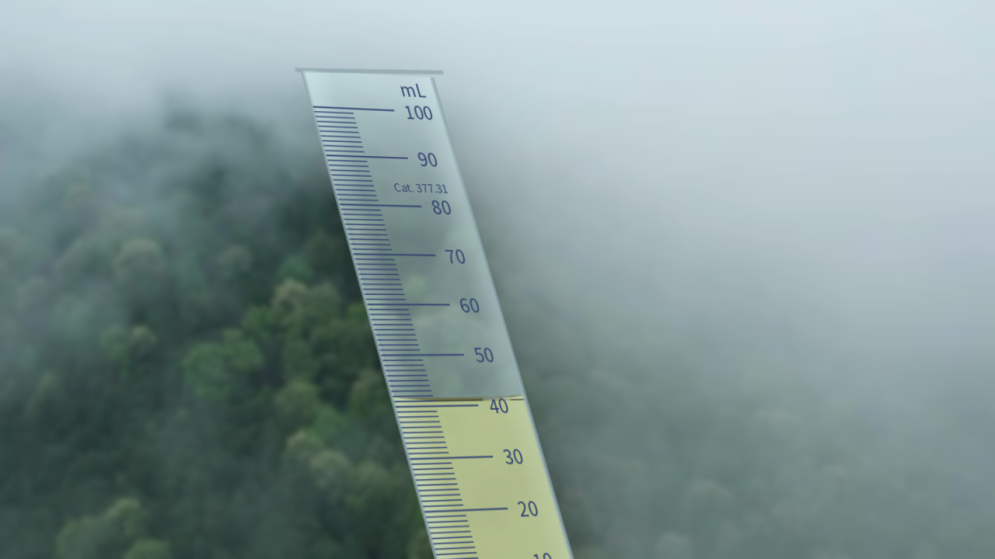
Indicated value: 41 mL
